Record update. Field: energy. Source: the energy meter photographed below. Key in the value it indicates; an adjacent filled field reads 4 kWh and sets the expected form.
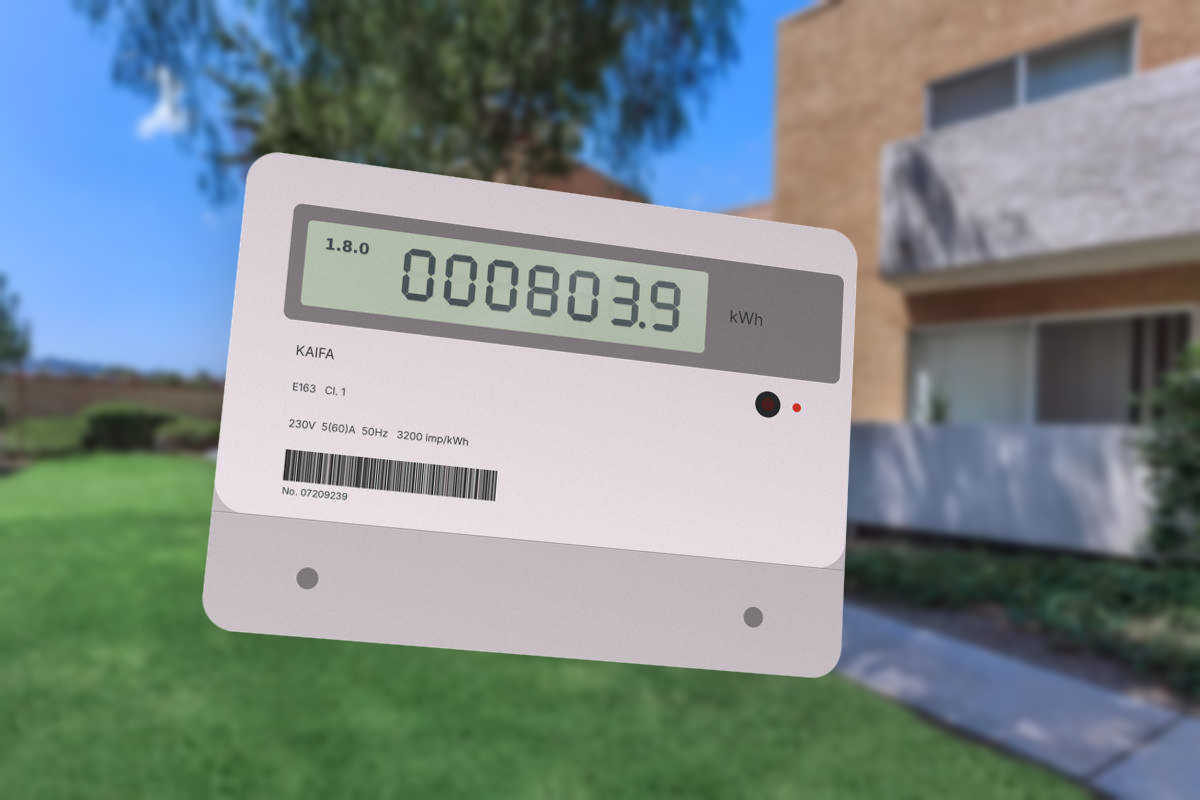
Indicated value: 803.9 kWh
